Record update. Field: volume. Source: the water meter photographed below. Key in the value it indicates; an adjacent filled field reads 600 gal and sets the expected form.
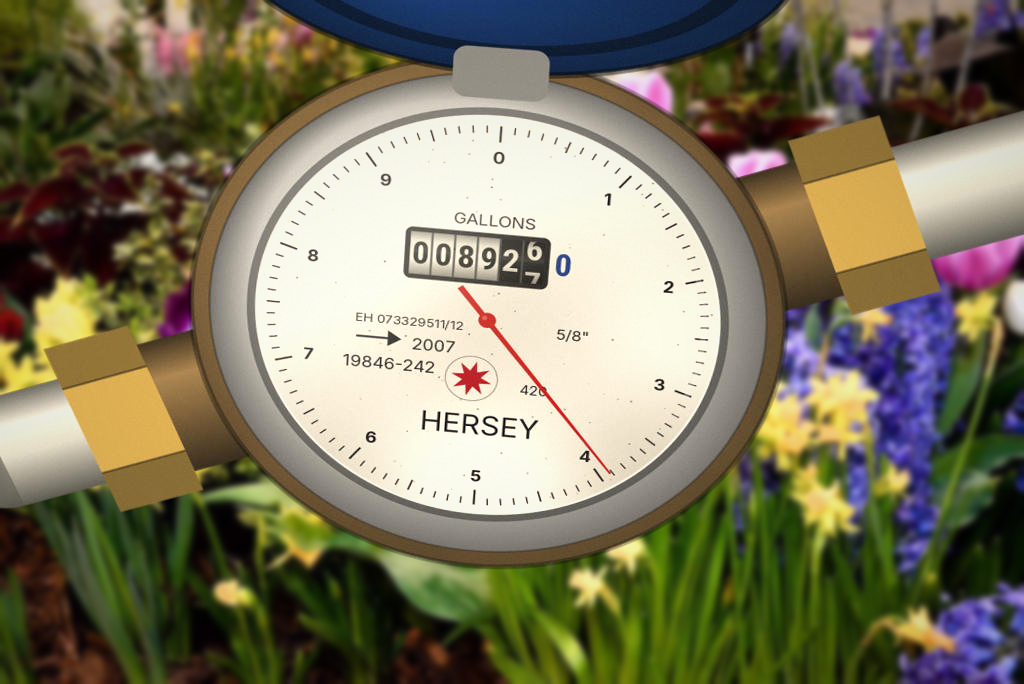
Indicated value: 89263.9 gal
